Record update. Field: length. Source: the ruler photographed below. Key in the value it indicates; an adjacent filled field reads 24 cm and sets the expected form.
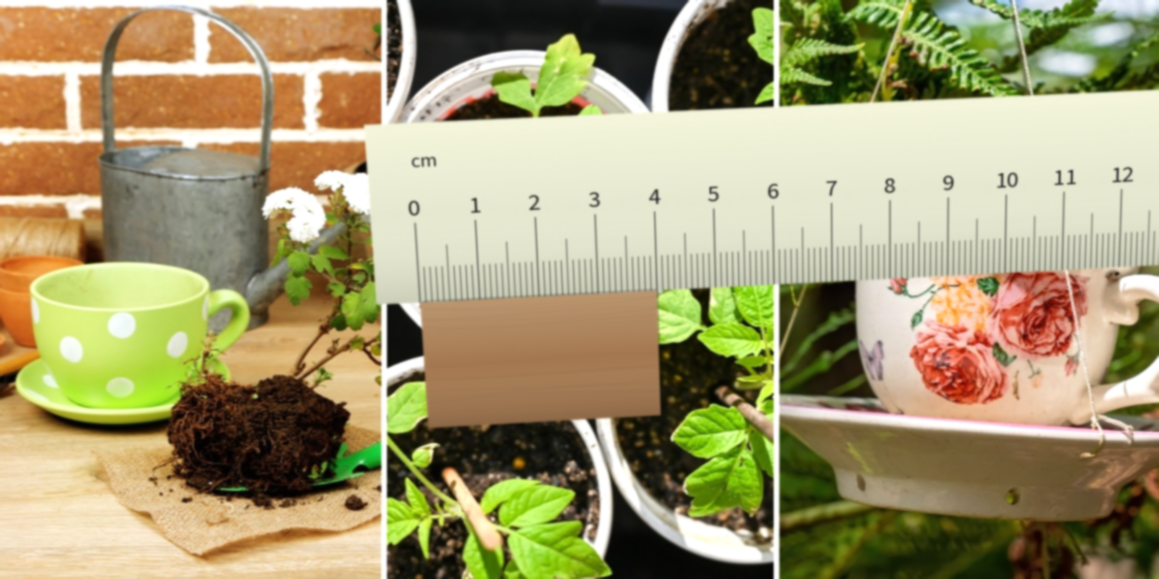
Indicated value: 4 cm
